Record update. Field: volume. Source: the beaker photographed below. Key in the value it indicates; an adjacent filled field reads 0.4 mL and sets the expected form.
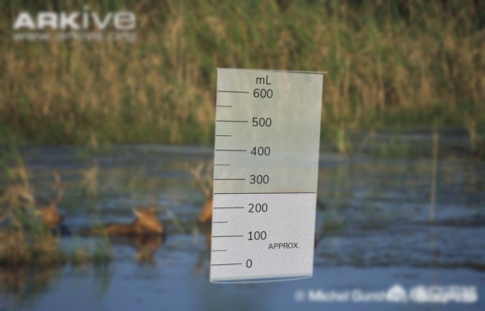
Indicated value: 250 mL
